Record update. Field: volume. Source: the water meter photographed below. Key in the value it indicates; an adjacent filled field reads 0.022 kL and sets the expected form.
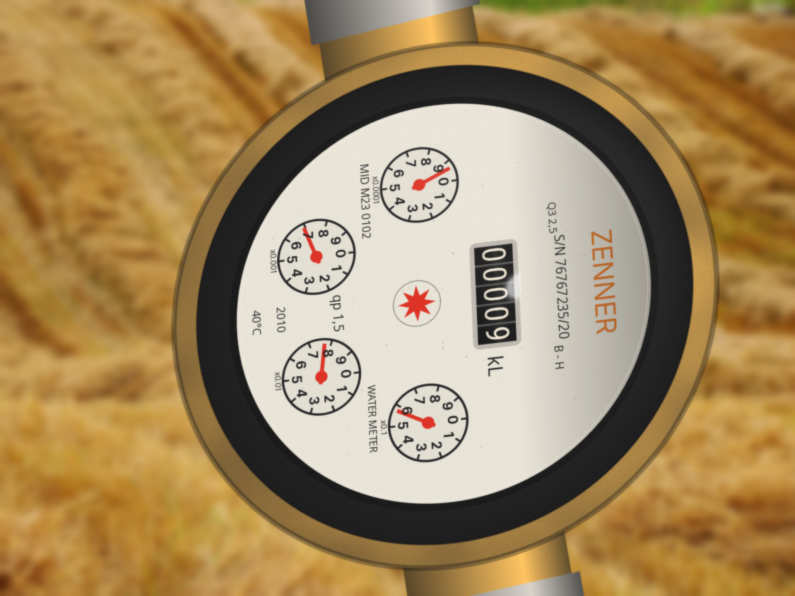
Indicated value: 9.5769 kL
